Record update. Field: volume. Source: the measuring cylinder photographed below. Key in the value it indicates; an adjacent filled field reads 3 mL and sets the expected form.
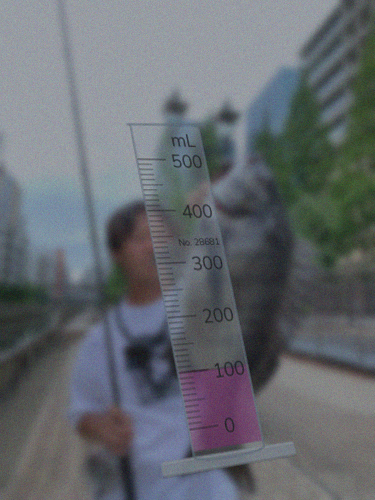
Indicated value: 100 mL
